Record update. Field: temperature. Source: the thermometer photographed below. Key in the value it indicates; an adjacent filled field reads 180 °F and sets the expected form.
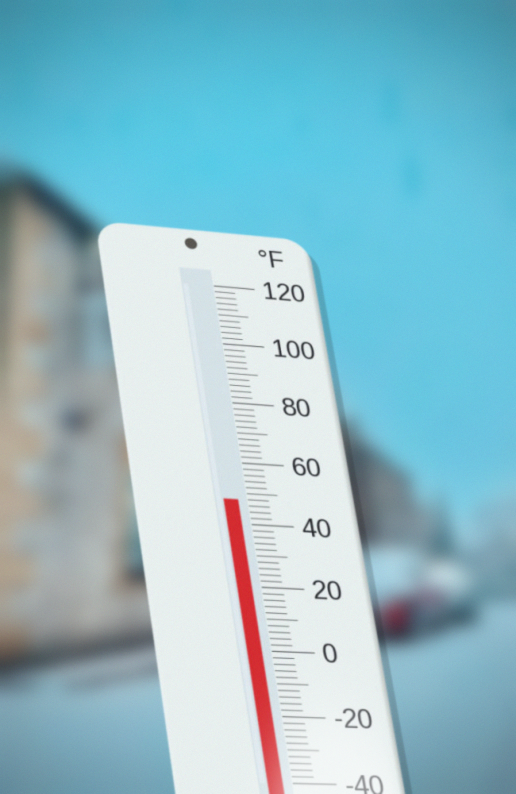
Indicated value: 48 °F
